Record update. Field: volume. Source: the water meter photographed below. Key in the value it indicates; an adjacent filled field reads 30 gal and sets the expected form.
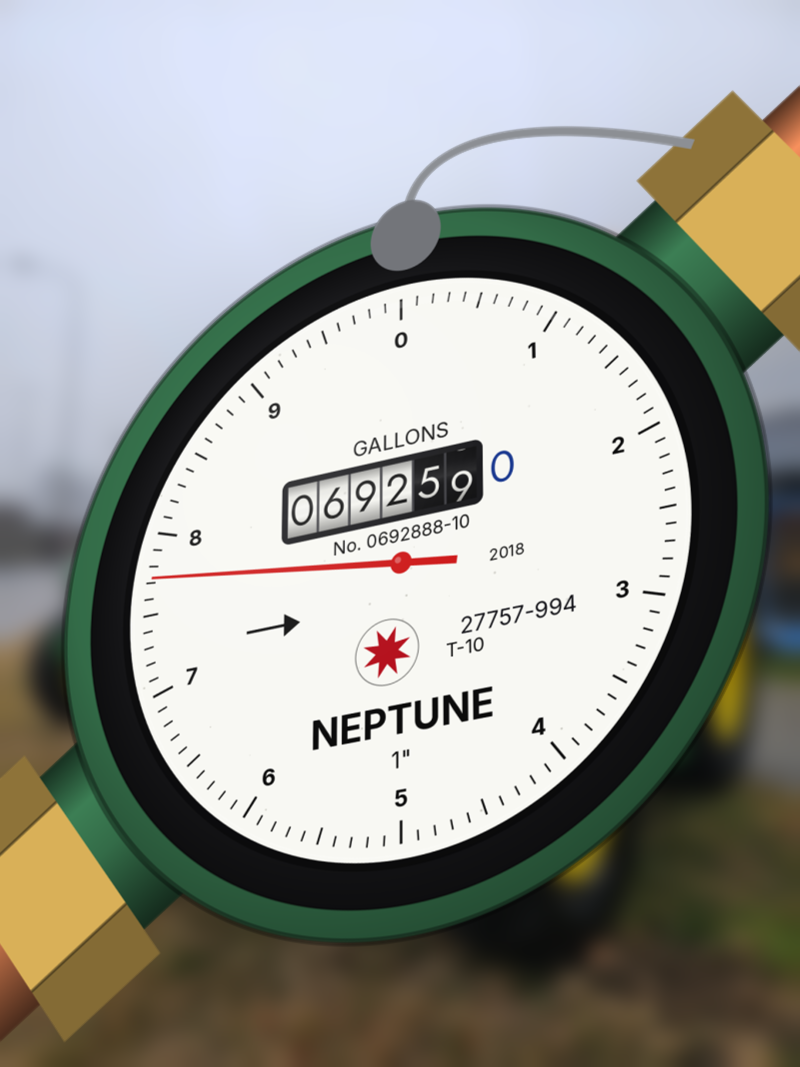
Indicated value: 692587.7 gal
